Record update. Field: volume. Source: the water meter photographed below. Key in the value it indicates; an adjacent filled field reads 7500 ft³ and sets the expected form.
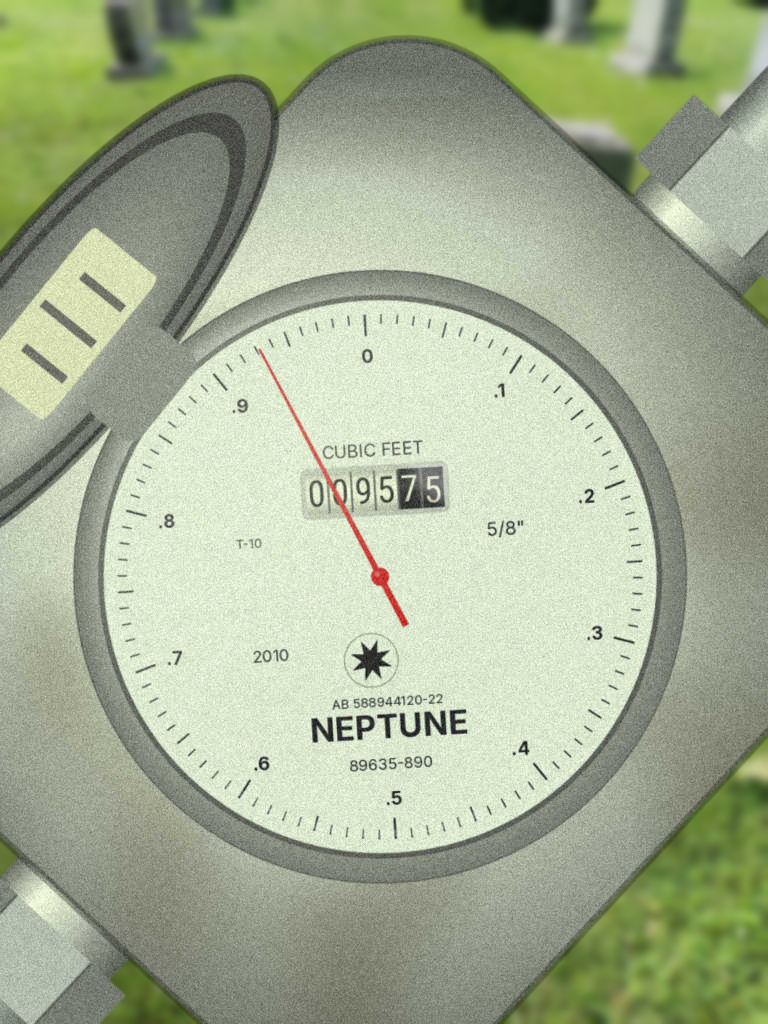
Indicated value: 9574.93 ft³
